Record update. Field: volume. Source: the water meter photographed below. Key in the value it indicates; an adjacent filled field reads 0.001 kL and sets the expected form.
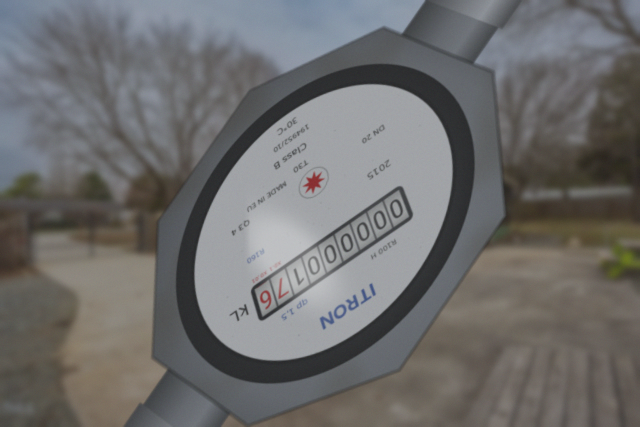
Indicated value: 1.76 kL
